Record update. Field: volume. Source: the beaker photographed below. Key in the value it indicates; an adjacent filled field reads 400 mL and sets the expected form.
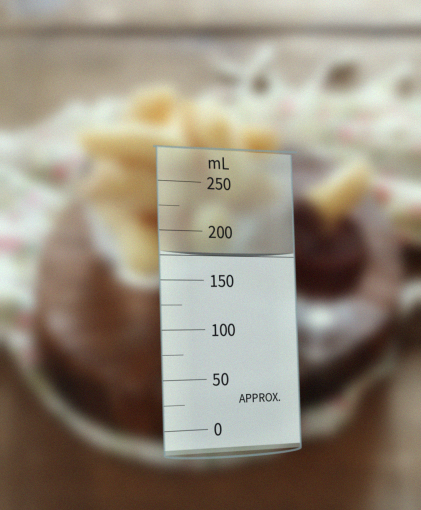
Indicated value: 175 mL
